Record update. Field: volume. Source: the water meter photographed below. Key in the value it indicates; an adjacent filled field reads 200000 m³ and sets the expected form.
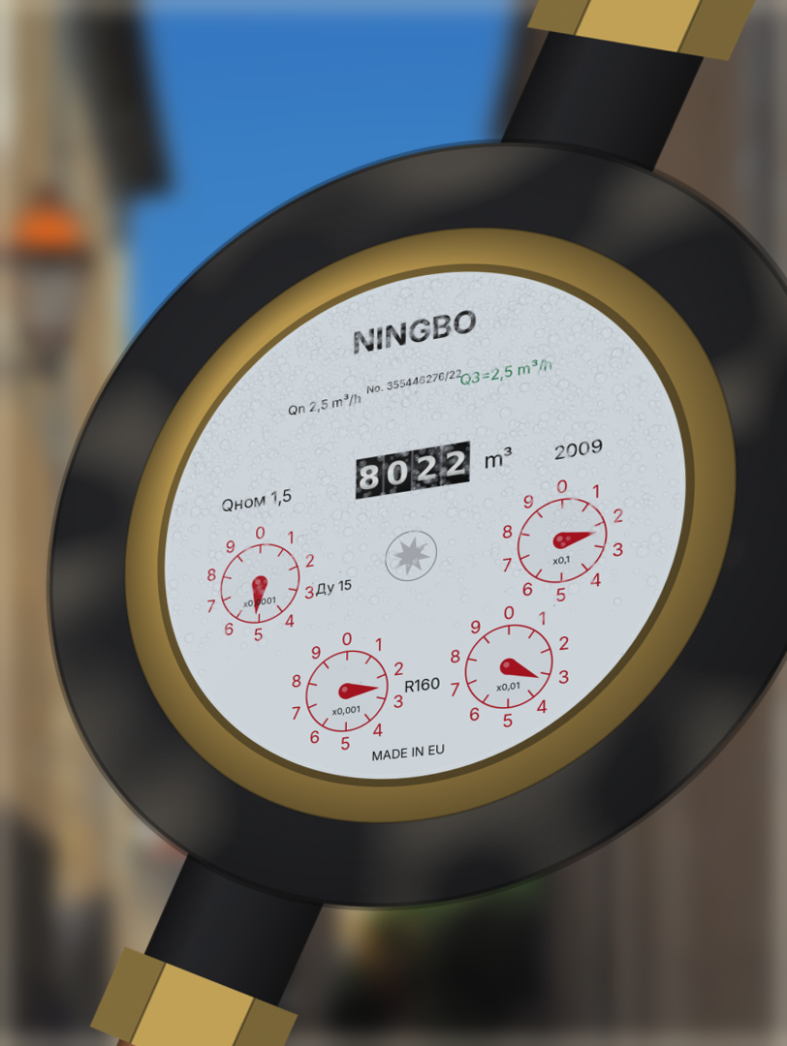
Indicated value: 8022.2325 m³
